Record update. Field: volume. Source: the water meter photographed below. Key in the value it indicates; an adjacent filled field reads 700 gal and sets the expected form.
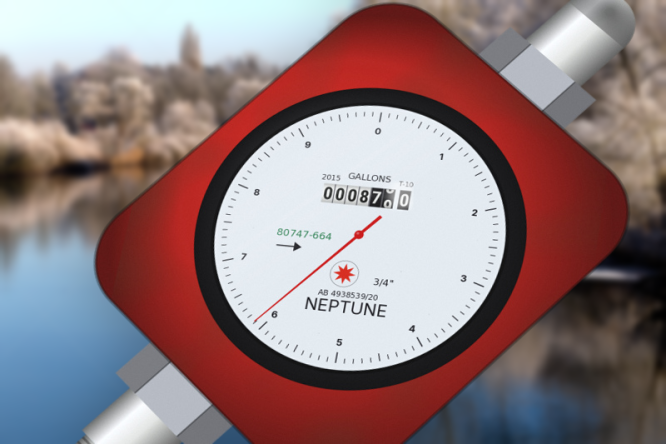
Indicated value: 8786.1 gal
